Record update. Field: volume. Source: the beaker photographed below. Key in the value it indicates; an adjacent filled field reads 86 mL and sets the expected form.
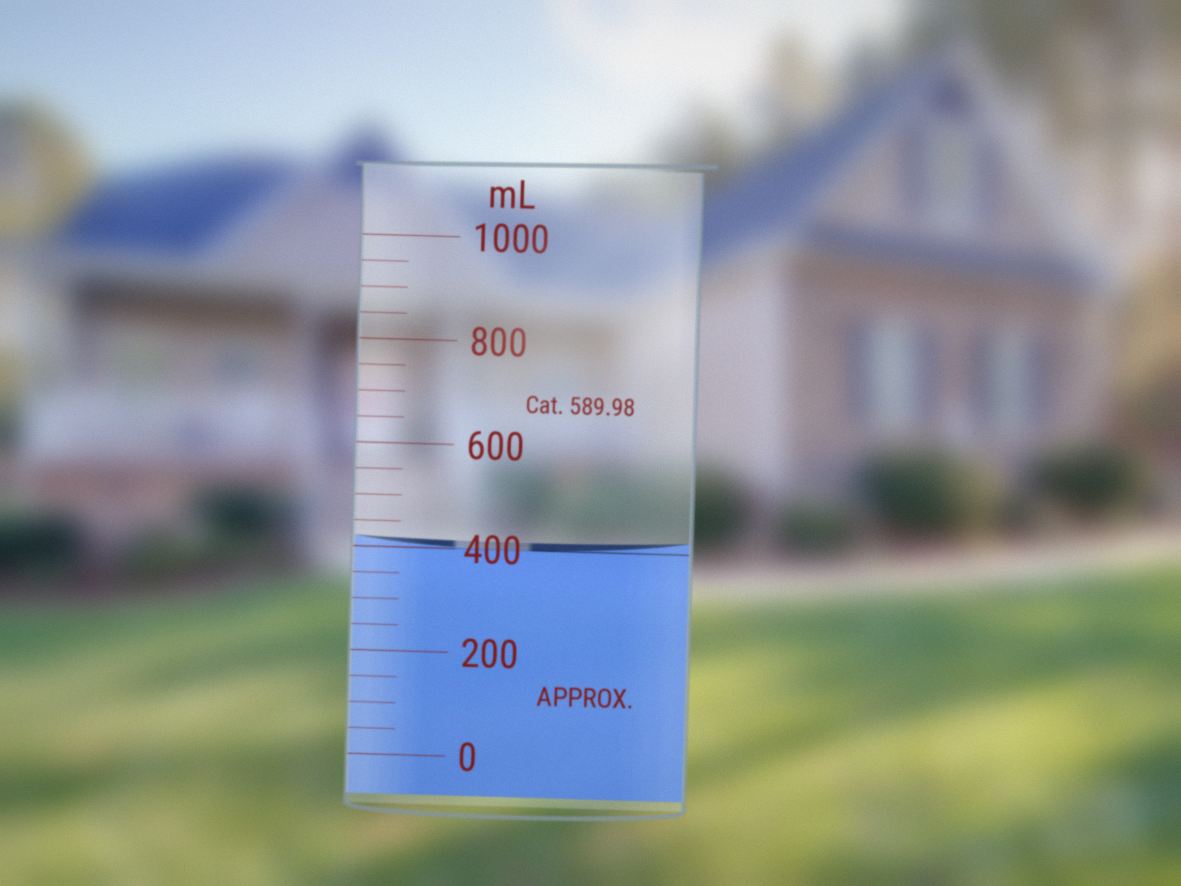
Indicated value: 400 mL
